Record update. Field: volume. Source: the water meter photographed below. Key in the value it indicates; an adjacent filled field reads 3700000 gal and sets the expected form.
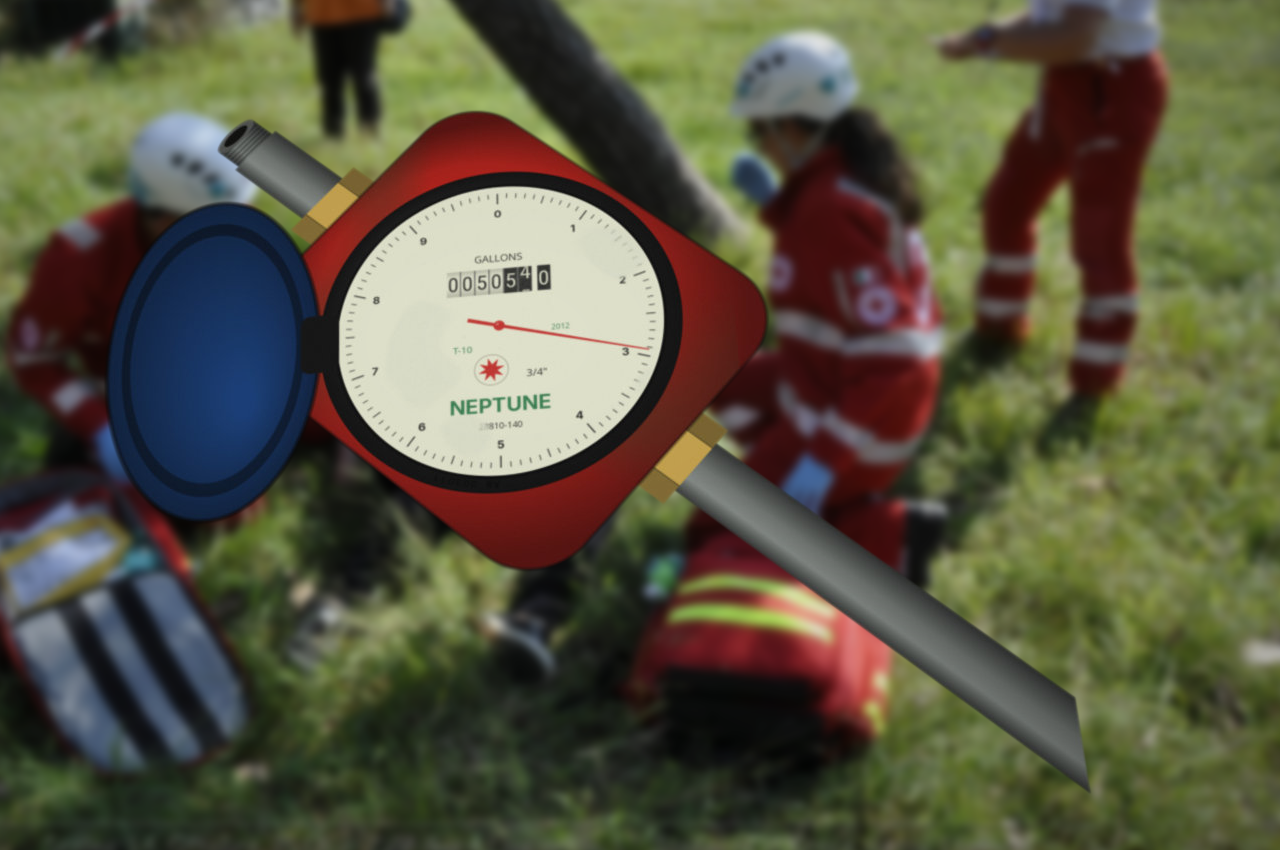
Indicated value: 50542.9 gal
